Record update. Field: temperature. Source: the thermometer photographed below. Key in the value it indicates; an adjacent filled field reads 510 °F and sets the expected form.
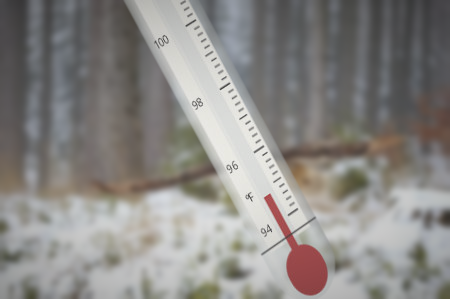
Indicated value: 94.8 °F
